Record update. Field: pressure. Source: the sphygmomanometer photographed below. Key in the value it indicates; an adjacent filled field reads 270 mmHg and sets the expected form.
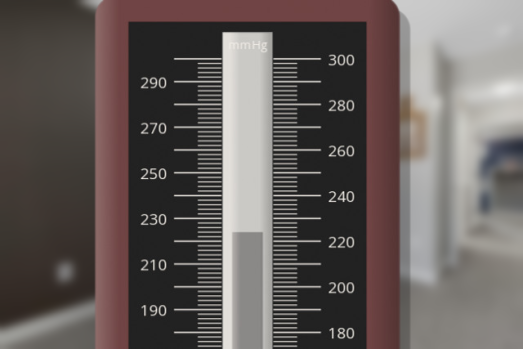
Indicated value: 224 mmHg
